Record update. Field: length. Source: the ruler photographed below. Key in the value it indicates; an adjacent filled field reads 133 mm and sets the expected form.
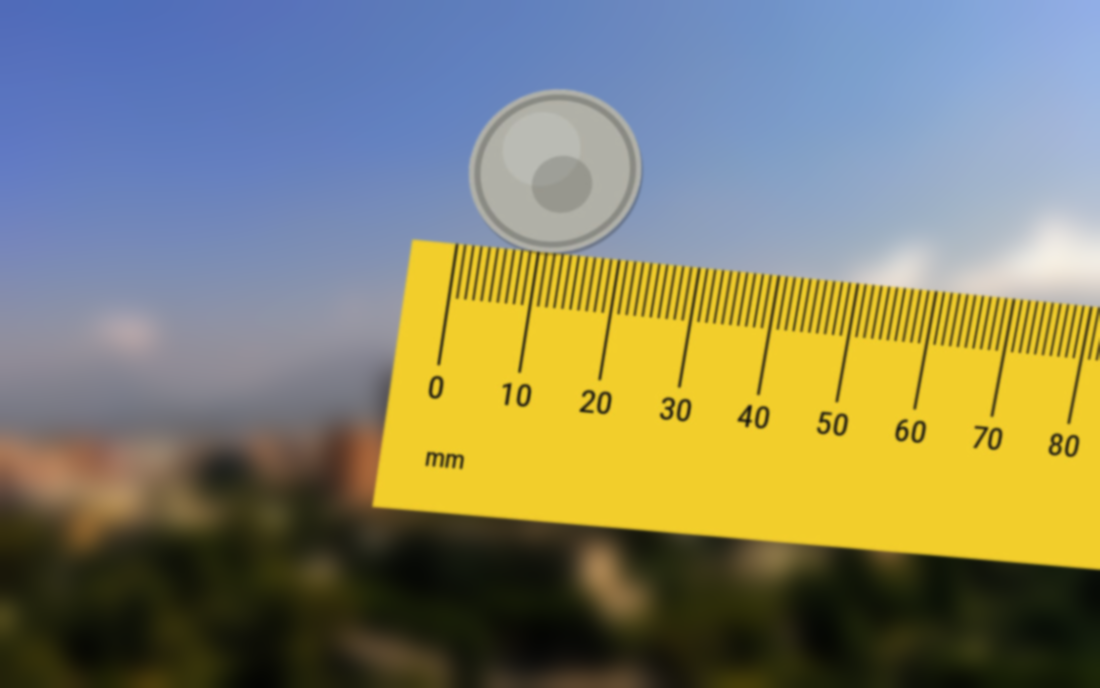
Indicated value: 21 mm
